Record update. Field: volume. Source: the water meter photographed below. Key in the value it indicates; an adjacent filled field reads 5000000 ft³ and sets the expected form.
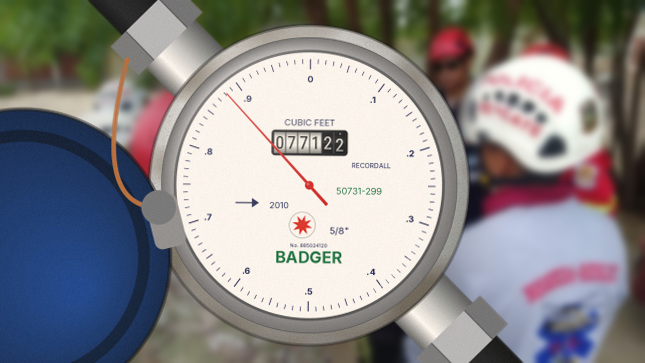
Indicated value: 77121.88 ft³
